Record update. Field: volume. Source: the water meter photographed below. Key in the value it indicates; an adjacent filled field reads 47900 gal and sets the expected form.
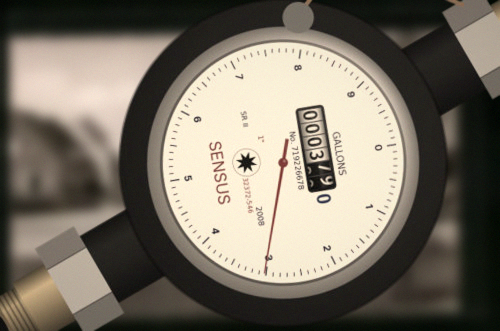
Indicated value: 3793.0 gal
